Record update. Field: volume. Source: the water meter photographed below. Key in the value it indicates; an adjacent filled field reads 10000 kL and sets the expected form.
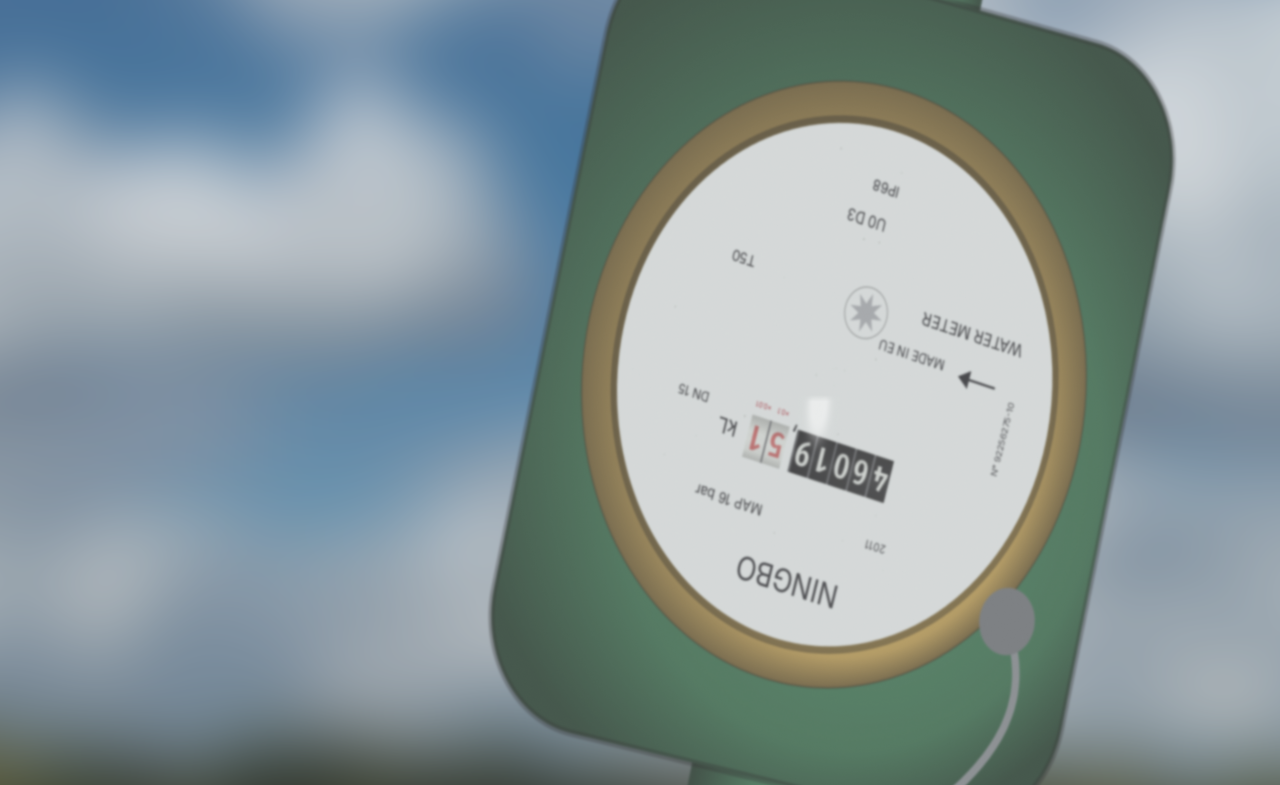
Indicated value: 46019.51 kL
